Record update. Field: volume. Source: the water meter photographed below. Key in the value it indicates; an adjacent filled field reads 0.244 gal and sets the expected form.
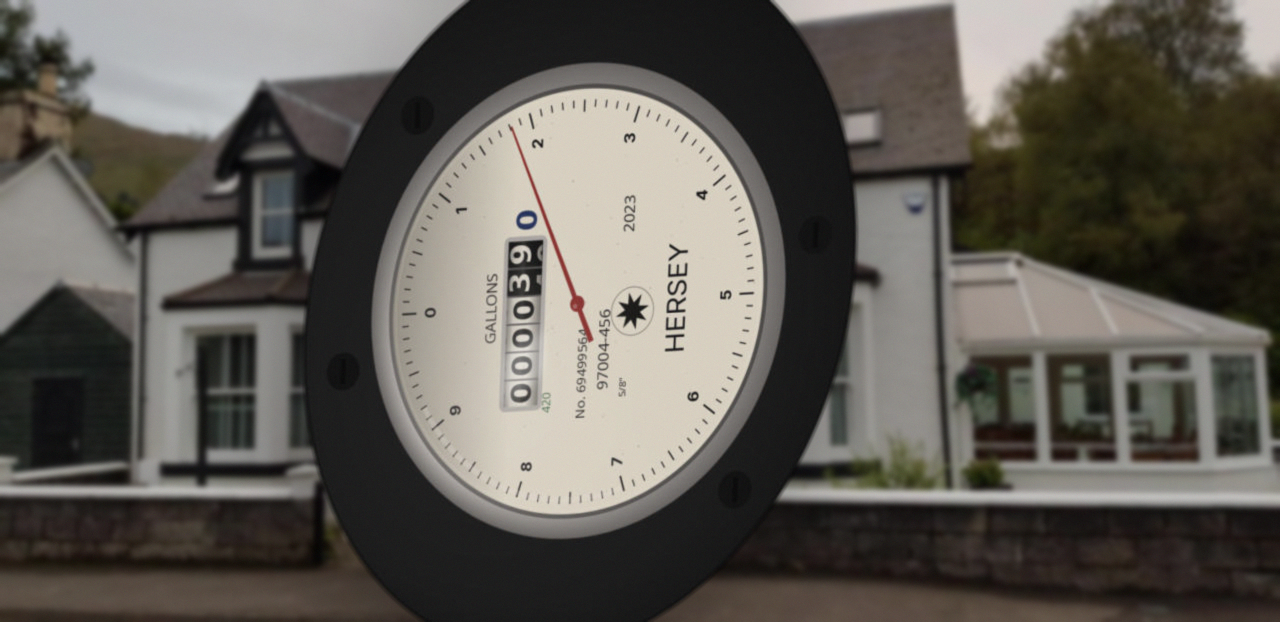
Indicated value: 391.8 gal
